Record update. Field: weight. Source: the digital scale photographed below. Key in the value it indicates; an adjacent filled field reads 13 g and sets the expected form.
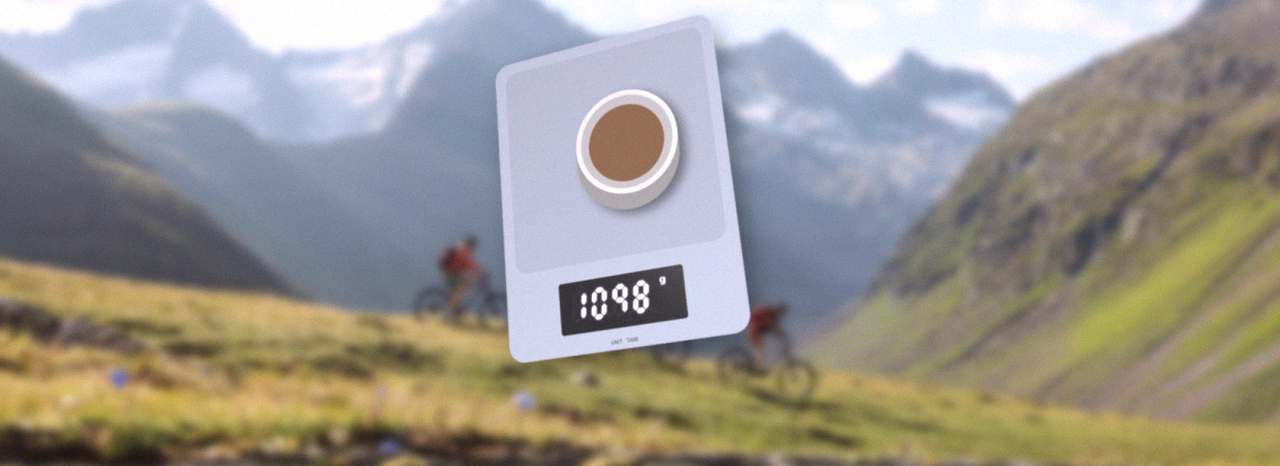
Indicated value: 1098 g
